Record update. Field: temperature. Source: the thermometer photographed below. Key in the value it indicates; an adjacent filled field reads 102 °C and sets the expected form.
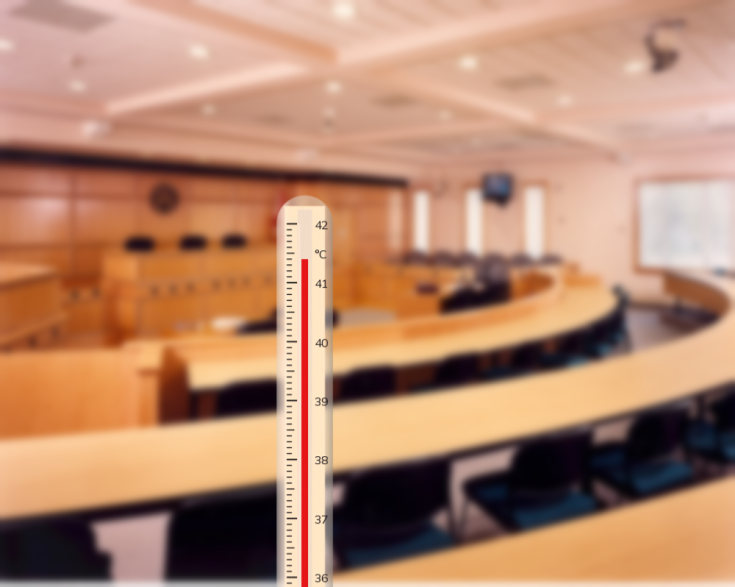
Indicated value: 41.4 °C
